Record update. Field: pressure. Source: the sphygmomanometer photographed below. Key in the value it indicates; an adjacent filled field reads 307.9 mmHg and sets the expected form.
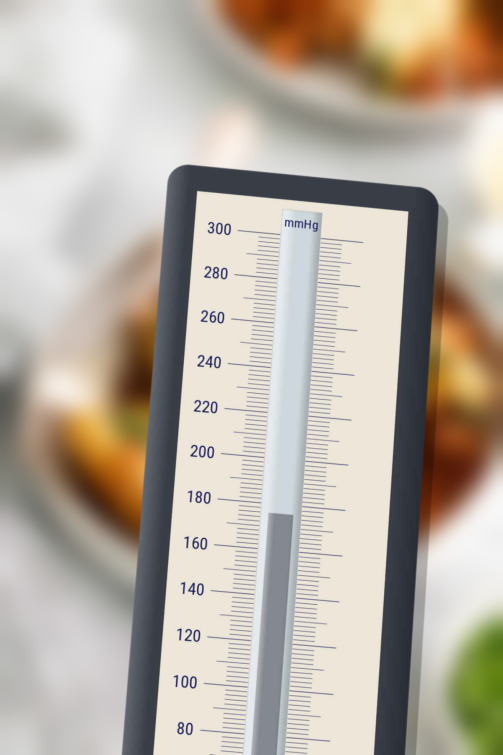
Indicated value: 176 mmHg
